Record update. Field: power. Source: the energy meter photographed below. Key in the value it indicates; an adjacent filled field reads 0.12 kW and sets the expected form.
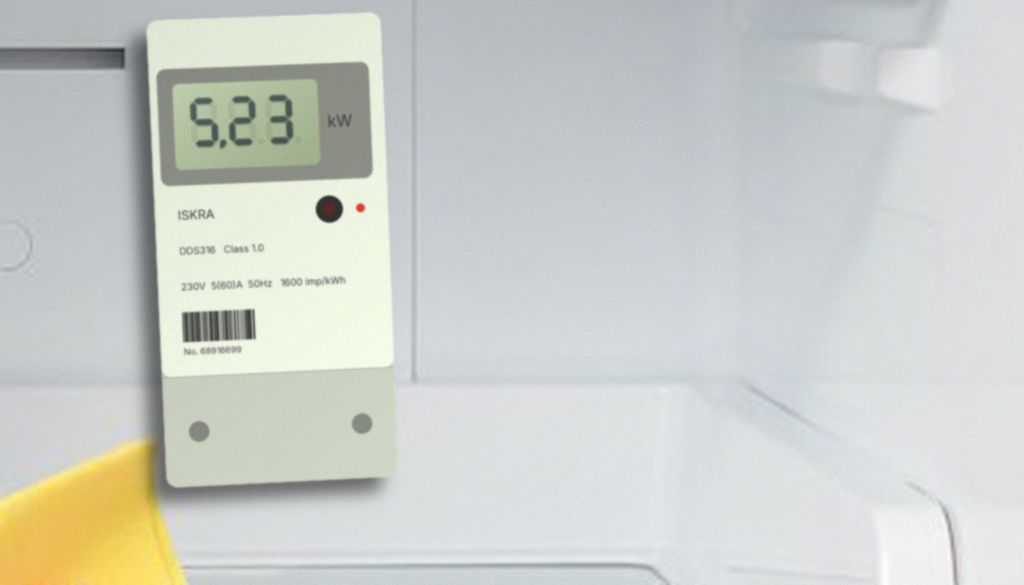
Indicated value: 5.23 kW
